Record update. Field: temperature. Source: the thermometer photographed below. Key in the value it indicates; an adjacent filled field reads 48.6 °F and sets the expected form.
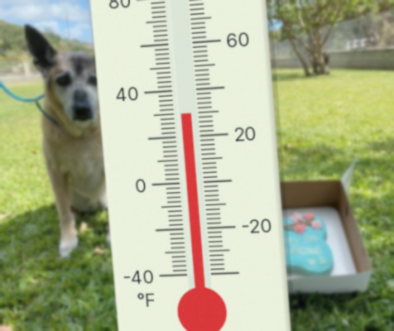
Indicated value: 30 °F
